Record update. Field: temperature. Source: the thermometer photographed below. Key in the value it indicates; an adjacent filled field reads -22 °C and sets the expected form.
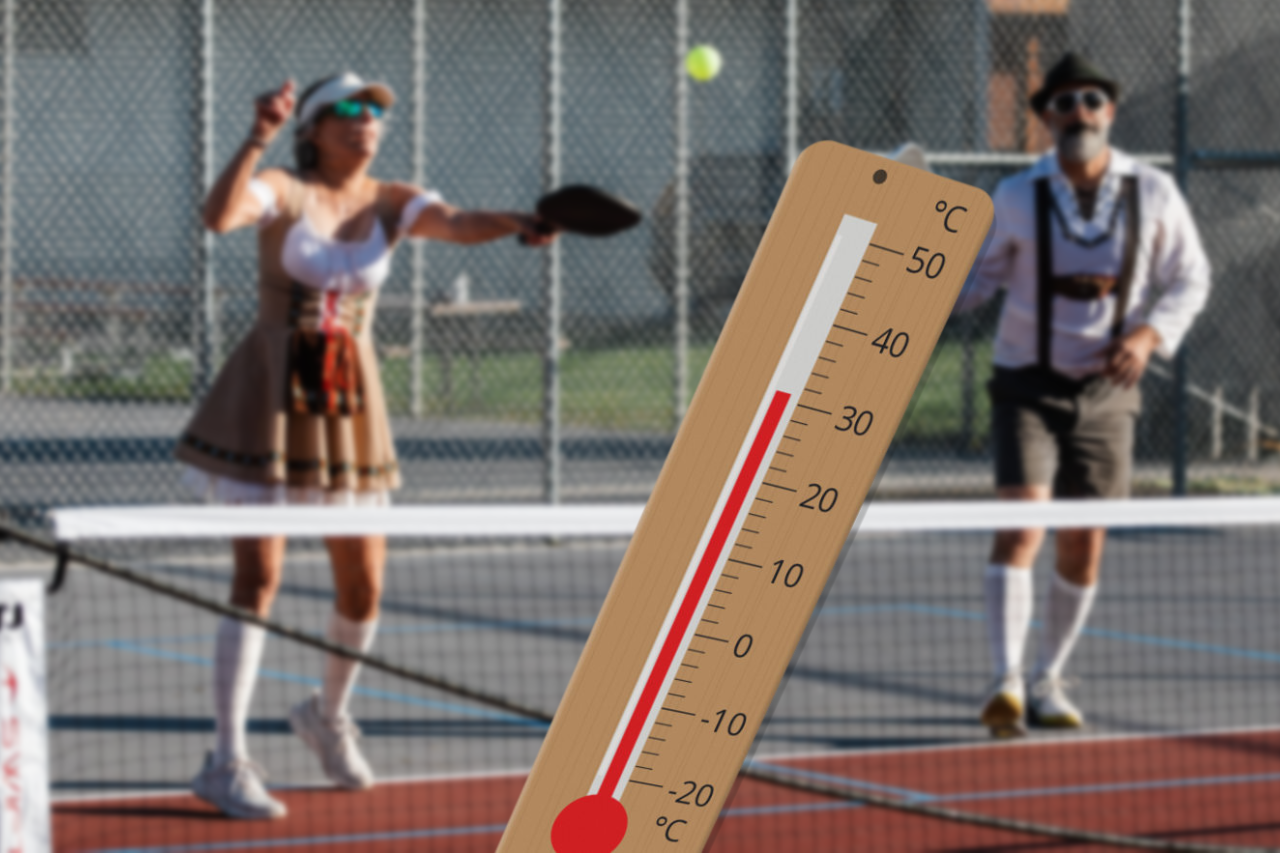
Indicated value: 31 °C
